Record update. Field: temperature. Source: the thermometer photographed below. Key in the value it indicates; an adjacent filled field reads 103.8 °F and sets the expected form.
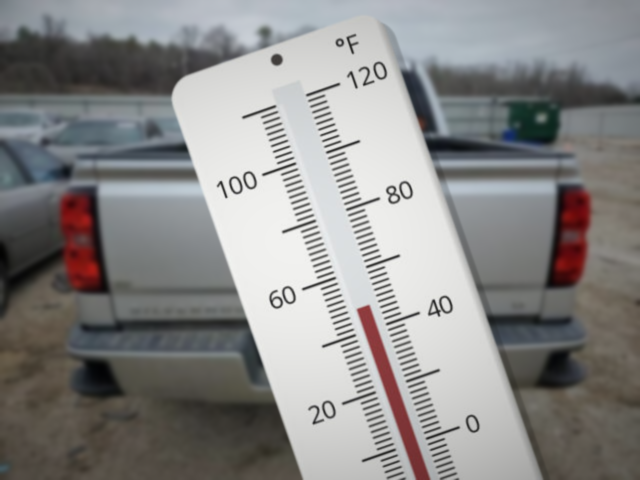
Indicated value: 48 °F
